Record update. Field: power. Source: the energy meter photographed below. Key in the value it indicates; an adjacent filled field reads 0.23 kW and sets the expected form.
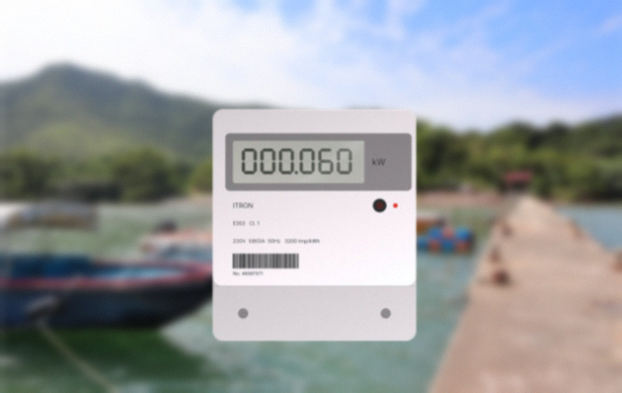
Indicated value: 0.060 kW
